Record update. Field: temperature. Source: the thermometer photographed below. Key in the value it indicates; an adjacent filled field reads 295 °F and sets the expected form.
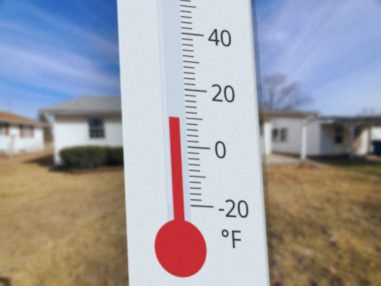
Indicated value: 10 °F
